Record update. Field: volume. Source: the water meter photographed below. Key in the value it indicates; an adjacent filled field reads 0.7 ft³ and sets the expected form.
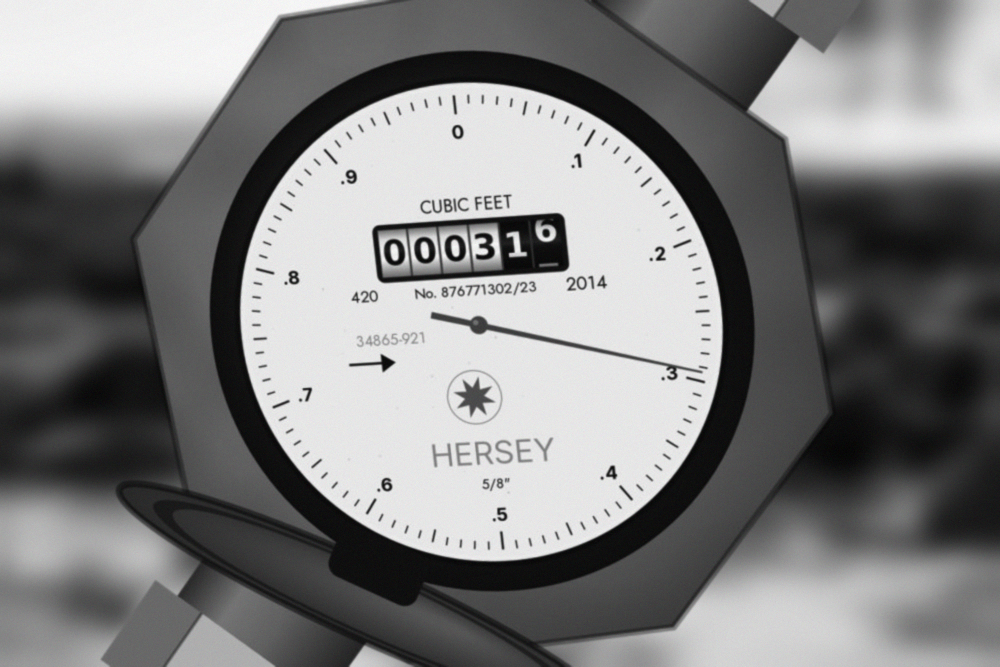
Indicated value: 316.29 ft³
